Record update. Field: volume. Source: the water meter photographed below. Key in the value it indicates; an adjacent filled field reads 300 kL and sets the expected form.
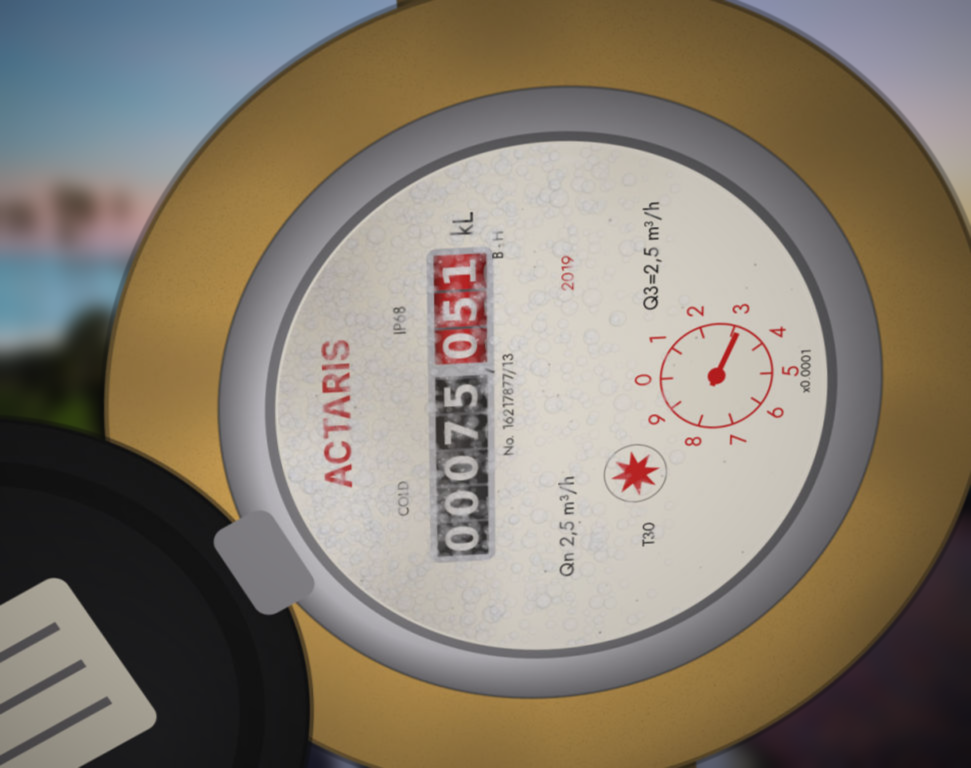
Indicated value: 75.0513 kL
